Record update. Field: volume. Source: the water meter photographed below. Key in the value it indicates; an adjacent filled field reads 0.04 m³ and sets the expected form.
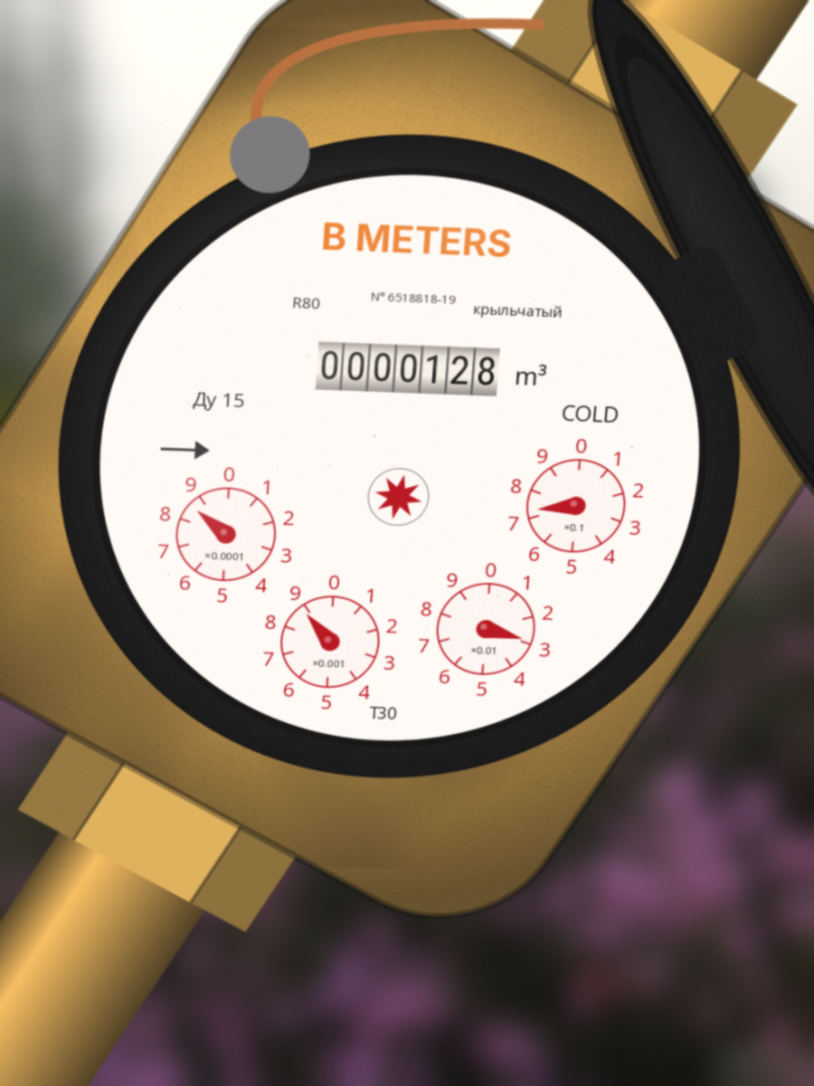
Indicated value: 128.7288 m³
